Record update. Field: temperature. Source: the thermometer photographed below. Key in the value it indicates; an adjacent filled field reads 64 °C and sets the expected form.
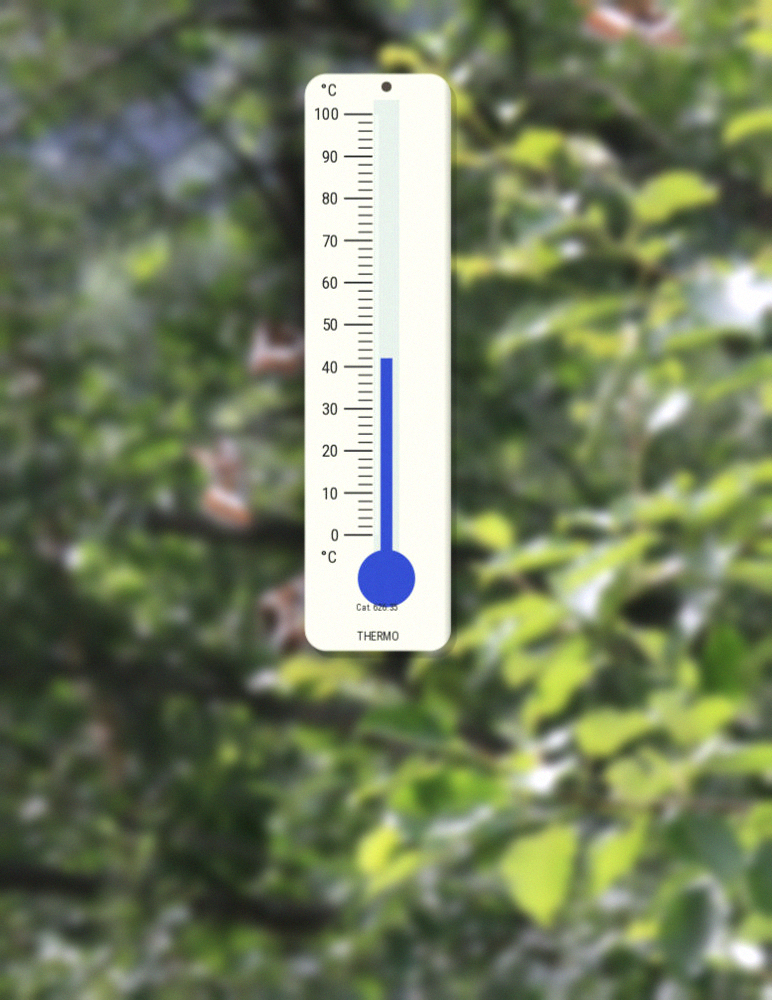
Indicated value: 42 °C
